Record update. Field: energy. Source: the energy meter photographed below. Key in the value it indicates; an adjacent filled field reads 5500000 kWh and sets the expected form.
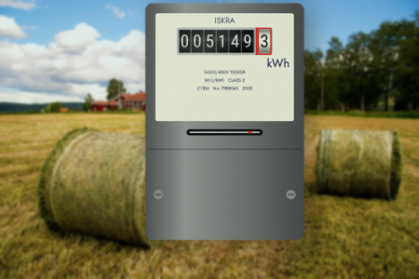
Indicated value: 5149.3 kWh
